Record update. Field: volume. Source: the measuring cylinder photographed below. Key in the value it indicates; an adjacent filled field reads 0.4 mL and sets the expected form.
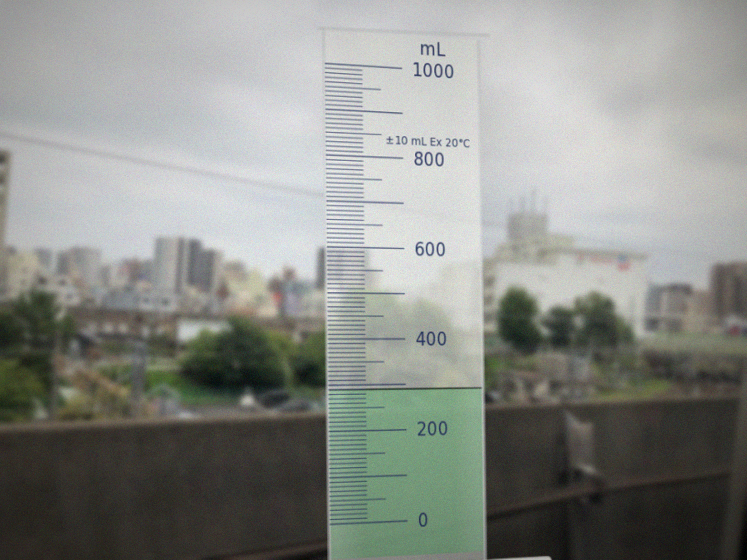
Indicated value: 290 mL
